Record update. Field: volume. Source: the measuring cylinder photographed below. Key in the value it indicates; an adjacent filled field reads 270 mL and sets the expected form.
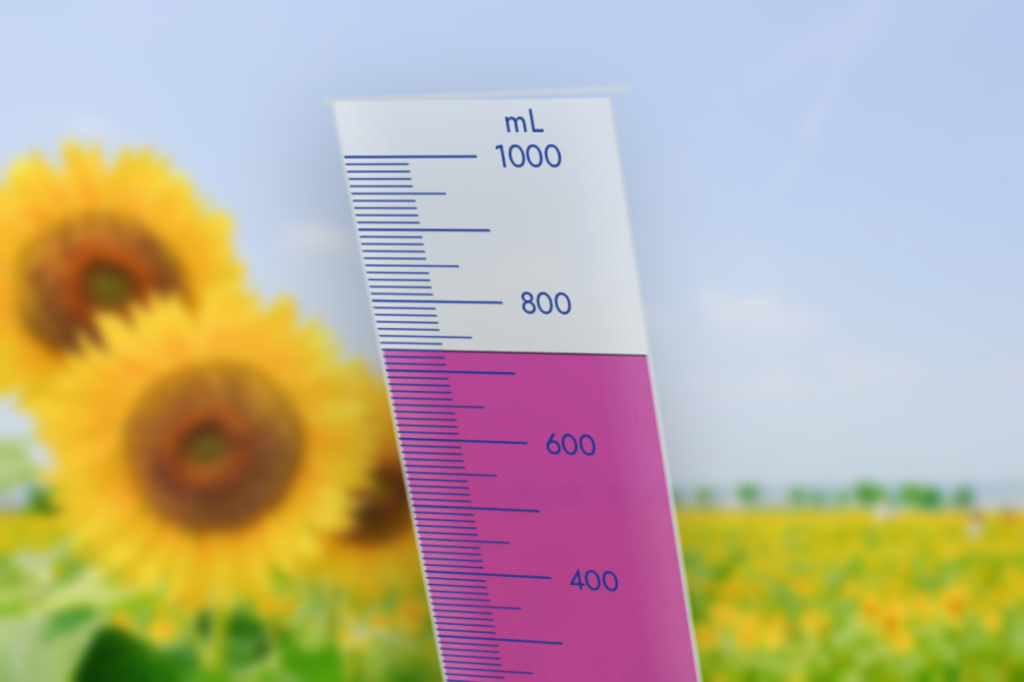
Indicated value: 730 mL
